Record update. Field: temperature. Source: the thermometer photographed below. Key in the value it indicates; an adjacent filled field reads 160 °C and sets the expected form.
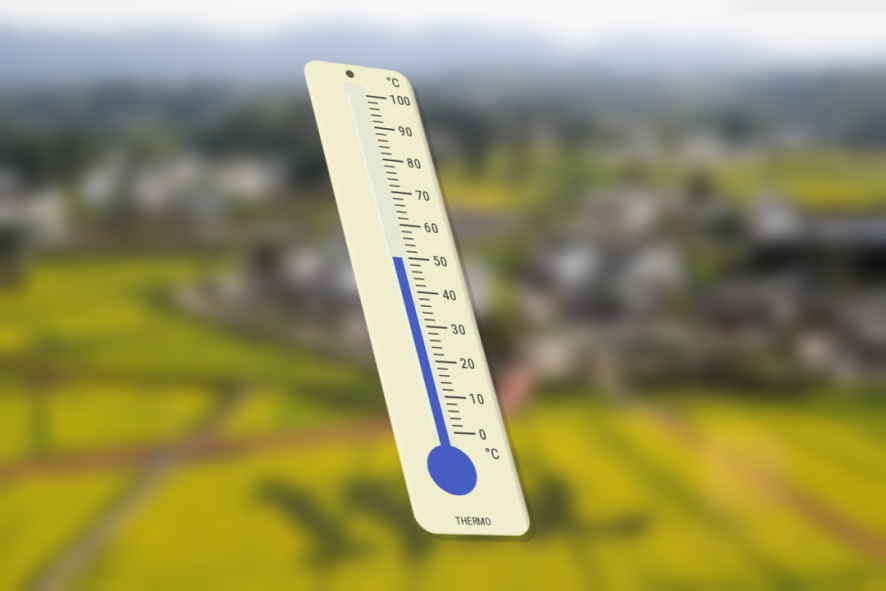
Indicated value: 50 °C
